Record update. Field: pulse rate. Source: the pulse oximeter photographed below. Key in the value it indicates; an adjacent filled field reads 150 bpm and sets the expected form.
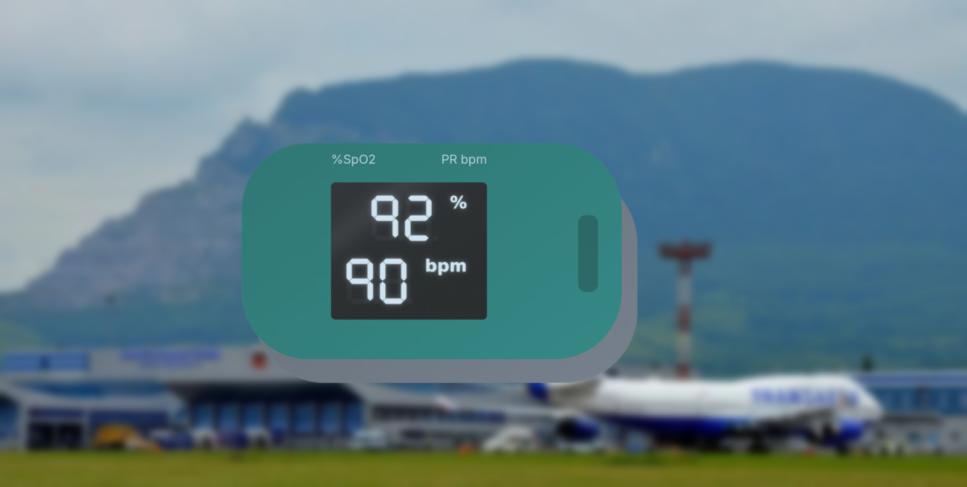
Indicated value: 90 bpm
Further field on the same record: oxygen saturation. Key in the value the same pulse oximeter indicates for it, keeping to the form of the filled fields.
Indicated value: 92 %
